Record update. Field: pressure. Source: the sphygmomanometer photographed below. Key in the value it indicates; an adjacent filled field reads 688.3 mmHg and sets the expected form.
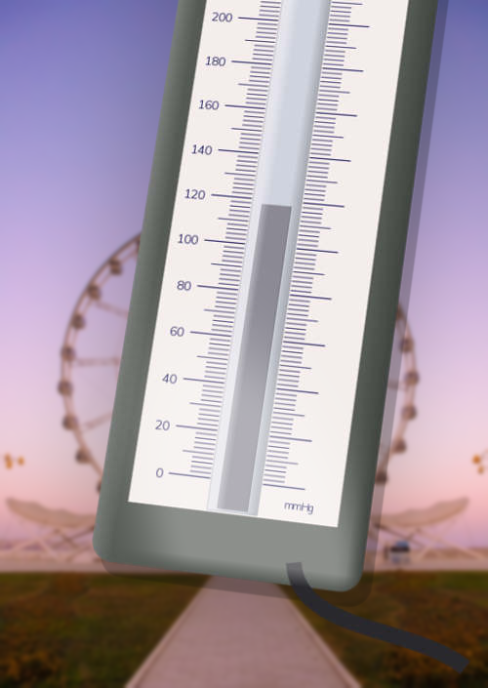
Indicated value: 118 mmHg
